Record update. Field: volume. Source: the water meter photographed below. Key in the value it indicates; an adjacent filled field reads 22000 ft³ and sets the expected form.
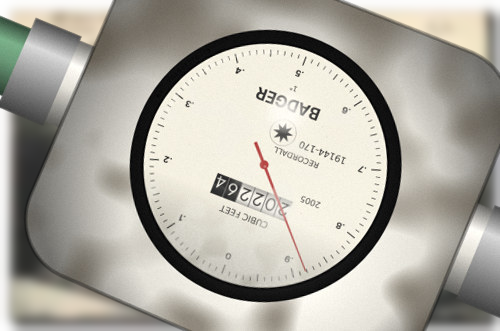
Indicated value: 202263.88 ft³
